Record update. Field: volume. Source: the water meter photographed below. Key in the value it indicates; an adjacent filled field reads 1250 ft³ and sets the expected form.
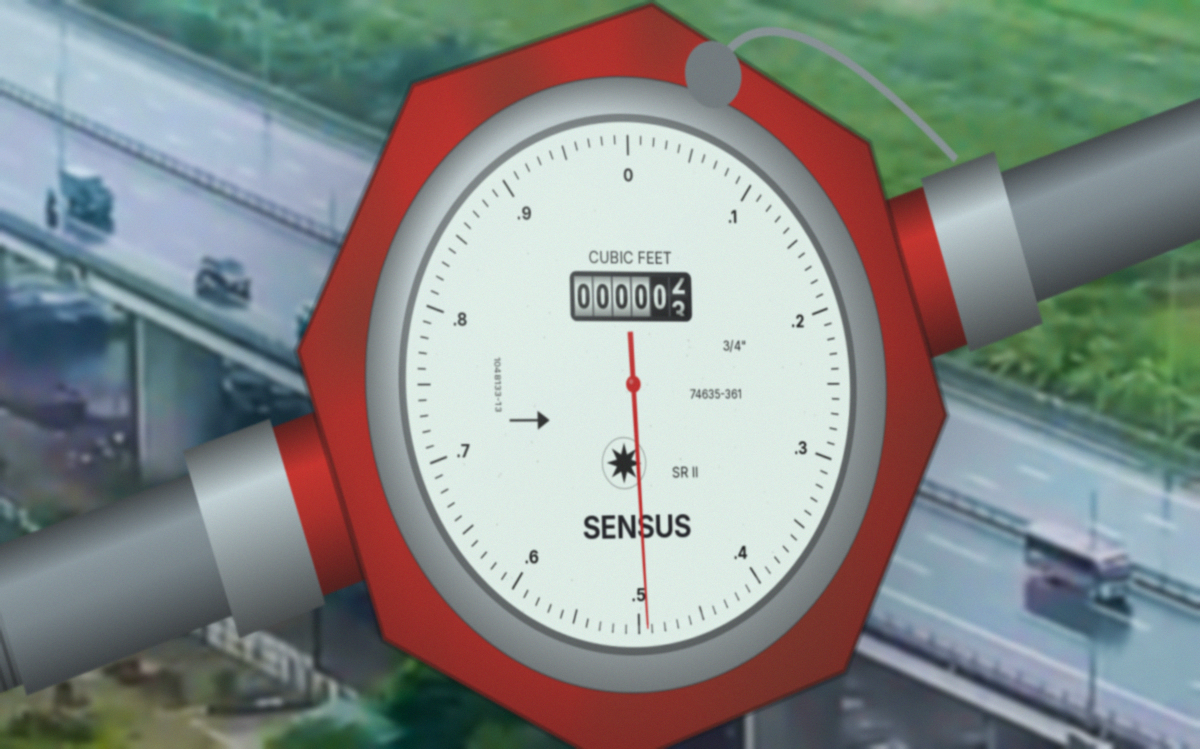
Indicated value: 2.49 ft³
